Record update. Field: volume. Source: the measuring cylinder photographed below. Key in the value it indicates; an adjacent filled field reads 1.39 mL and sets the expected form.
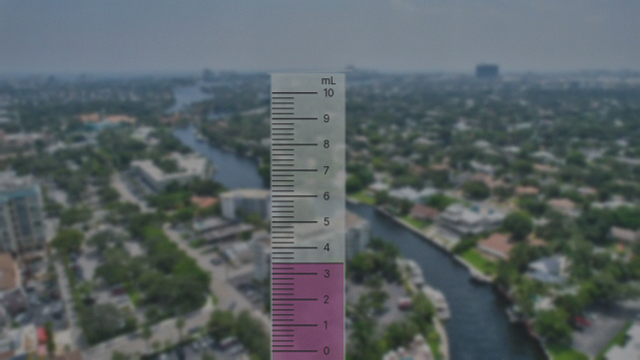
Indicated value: 3.4 mL
